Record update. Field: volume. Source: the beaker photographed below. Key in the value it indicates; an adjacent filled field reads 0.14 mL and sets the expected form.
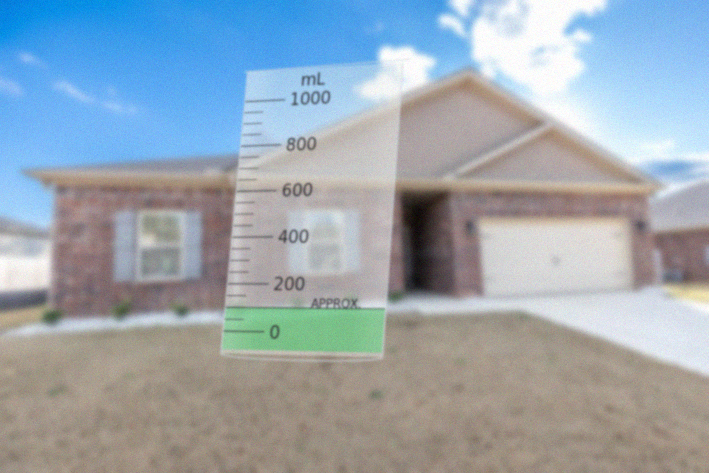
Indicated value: 100 mL
